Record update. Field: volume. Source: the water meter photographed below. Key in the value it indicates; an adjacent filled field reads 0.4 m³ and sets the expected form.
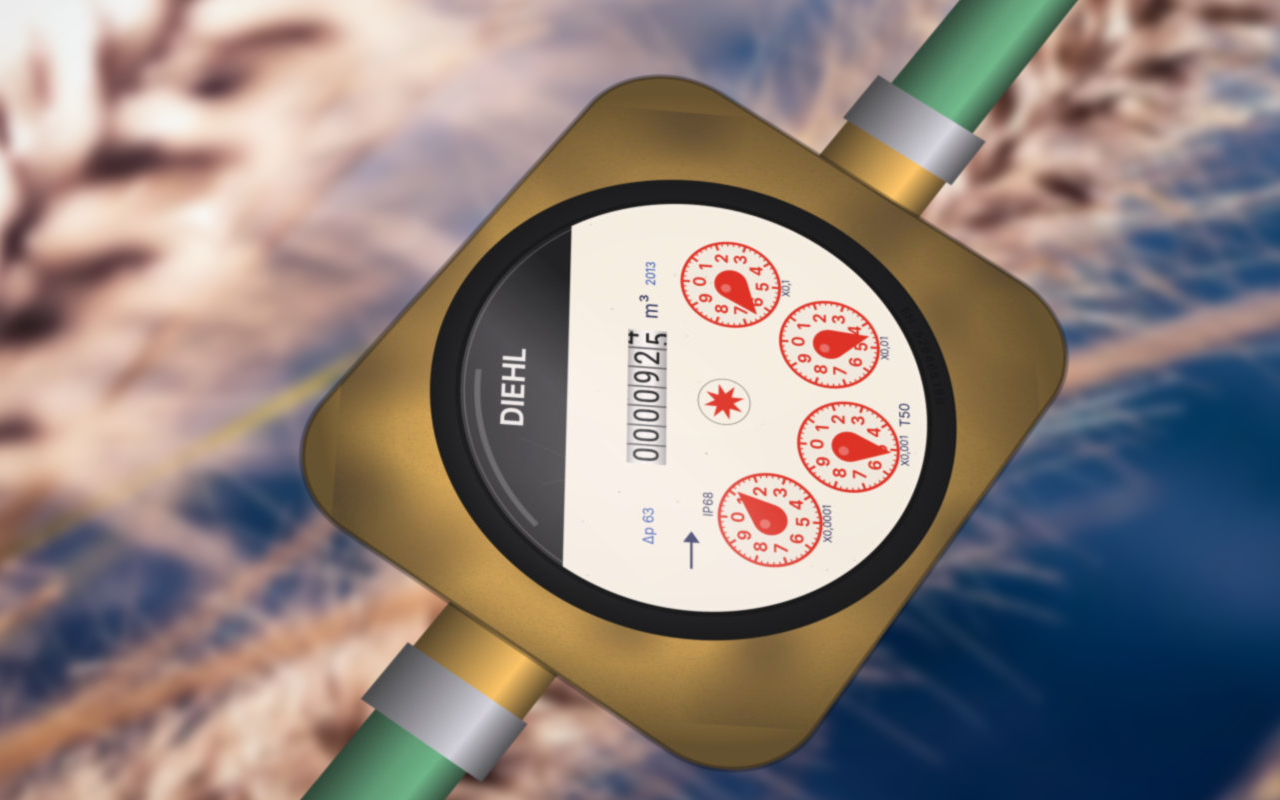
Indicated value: 924.6451 m³
